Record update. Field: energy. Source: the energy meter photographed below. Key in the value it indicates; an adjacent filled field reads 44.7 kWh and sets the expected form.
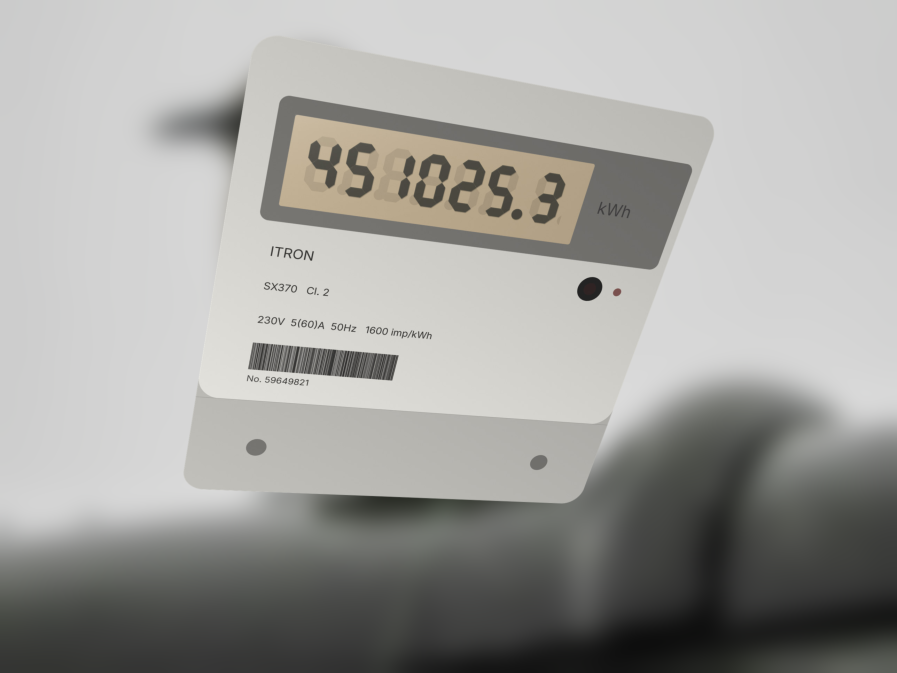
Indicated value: 451025.3 kWh
